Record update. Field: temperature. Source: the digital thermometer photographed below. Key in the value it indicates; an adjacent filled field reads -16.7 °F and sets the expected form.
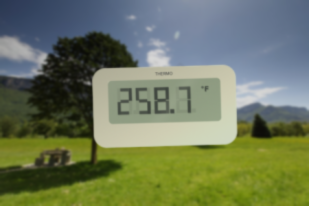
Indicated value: 258.7 °F
